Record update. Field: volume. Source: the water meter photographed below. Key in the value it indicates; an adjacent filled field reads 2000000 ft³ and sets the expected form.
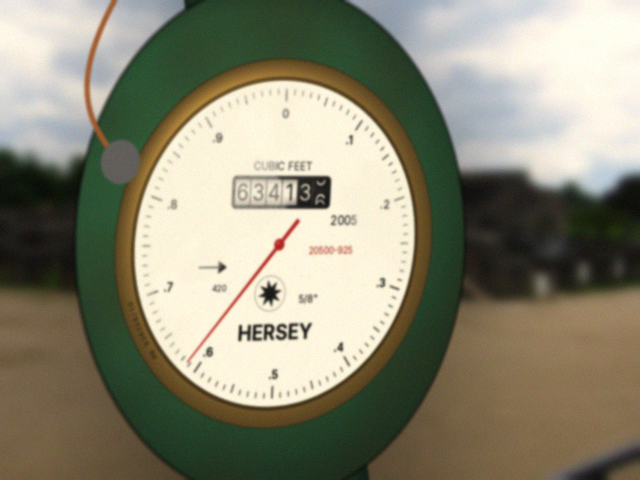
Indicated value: 634135.61 ft³
